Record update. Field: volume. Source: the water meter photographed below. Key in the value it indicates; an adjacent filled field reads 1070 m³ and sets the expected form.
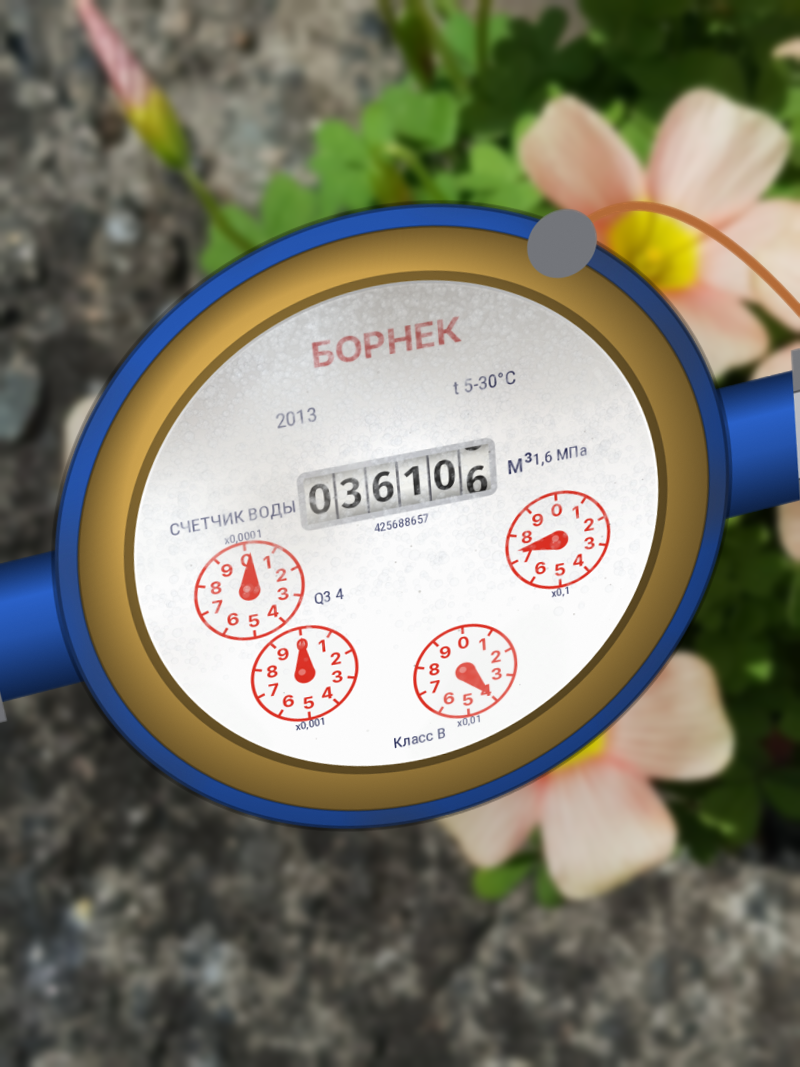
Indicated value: 36105.7400 m³
